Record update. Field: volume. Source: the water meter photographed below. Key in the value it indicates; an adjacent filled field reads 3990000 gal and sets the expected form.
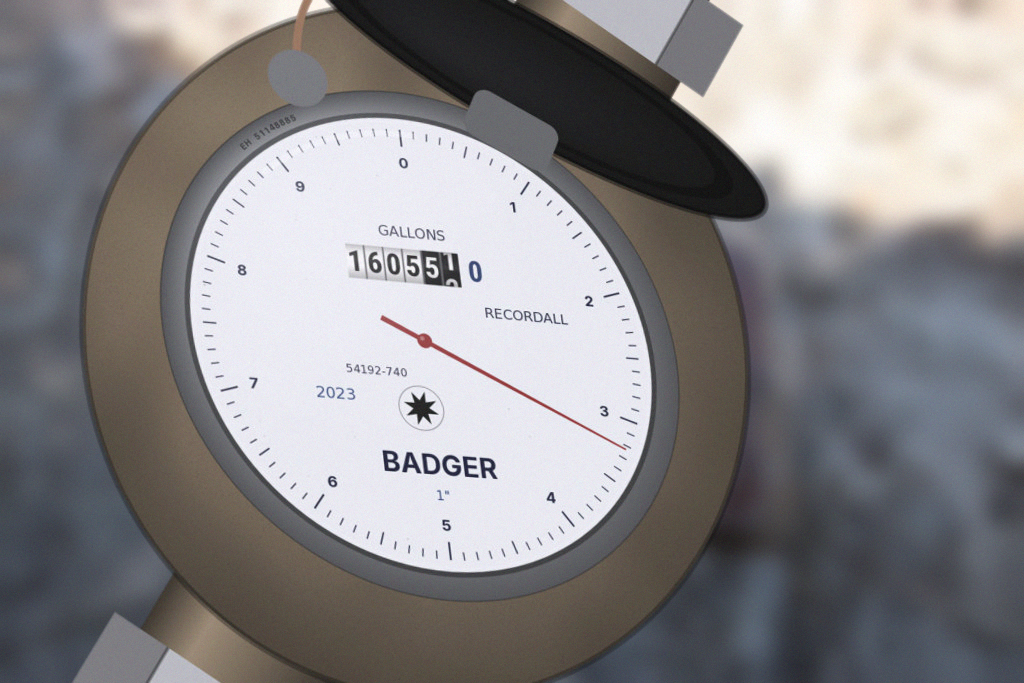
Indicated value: 1605513.2 gal
